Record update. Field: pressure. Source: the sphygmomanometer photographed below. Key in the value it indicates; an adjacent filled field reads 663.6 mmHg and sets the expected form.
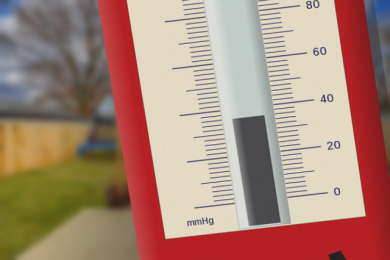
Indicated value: 36 mmHg
